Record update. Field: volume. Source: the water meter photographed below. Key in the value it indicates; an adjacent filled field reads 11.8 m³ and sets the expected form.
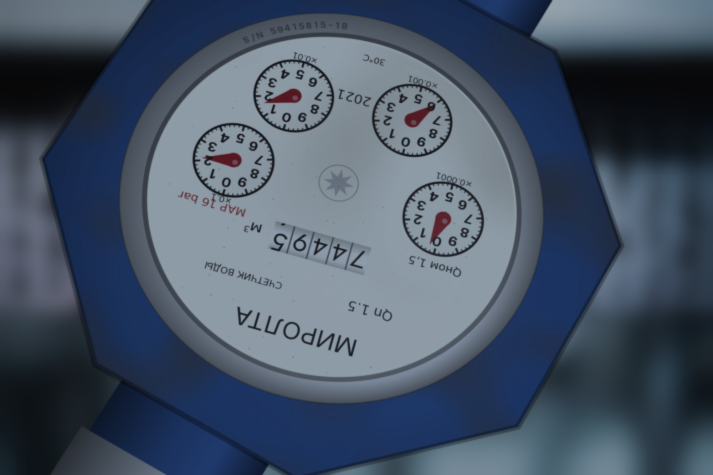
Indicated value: 74495.2160 m³
